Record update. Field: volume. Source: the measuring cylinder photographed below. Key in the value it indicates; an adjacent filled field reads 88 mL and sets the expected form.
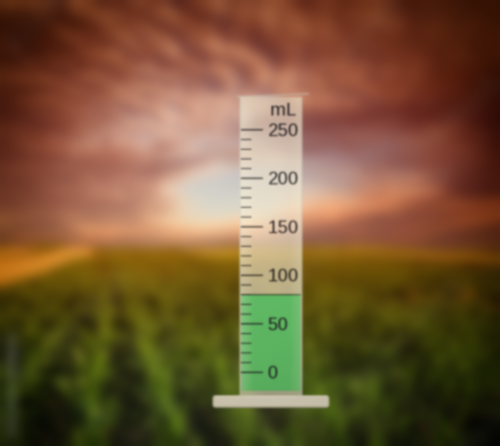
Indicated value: 80 mL
